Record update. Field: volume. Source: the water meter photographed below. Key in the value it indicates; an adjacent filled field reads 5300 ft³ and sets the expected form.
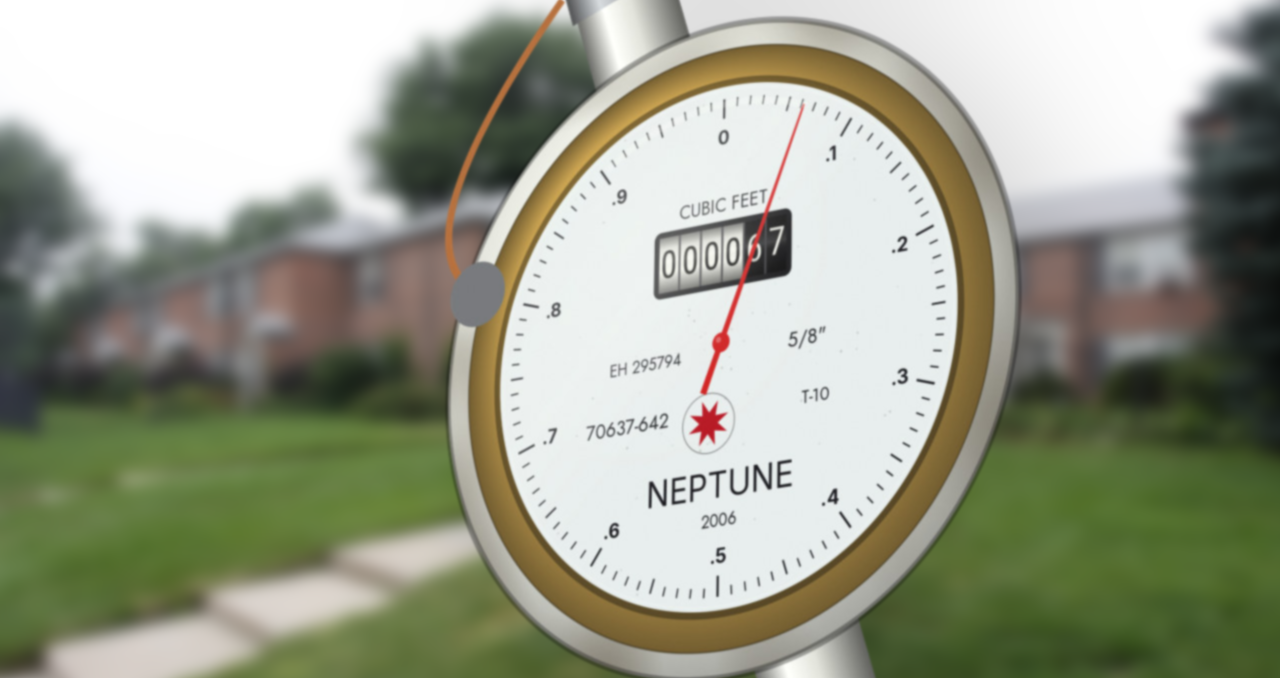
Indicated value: 67.06 ft³
